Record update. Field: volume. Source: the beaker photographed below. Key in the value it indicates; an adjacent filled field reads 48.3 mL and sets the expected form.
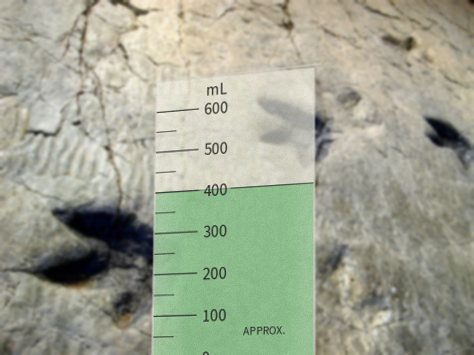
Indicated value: 400 mL
